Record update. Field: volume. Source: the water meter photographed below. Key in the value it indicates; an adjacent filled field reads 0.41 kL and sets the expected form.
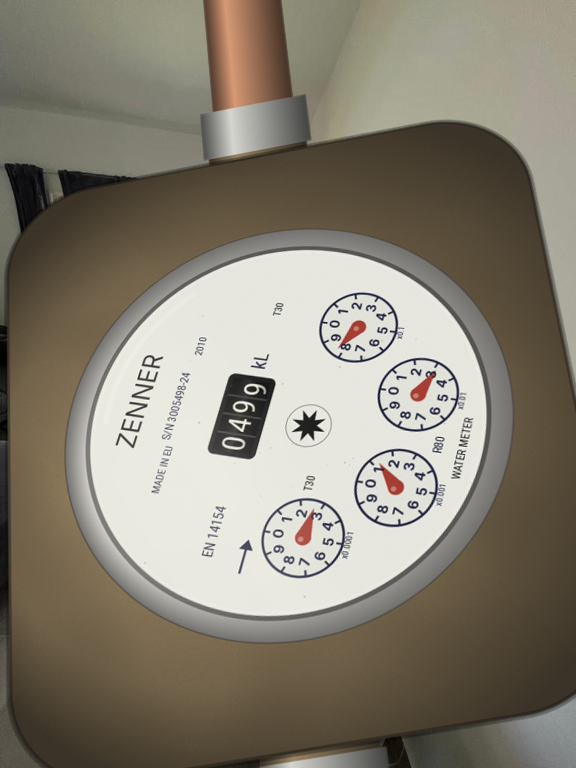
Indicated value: 498.8312 kL
